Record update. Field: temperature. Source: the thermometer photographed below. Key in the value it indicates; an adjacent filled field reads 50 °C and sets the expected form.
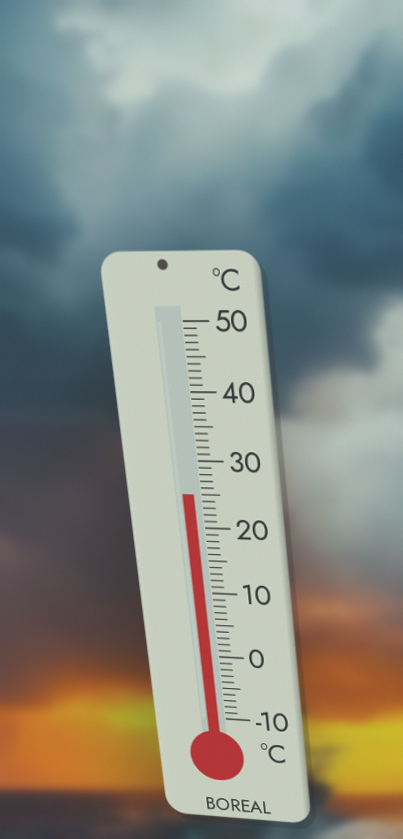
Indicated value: 25 °C
